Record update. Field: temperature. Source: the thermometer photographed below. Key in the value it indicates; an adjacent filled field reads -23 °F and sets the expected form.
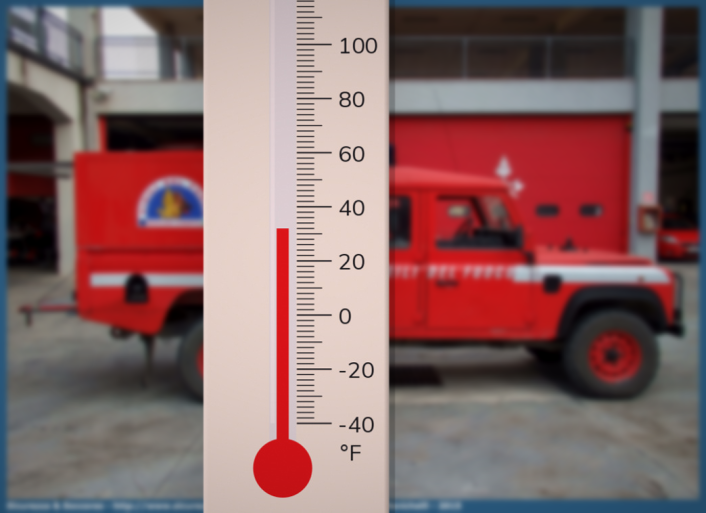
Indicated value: 32 °F
